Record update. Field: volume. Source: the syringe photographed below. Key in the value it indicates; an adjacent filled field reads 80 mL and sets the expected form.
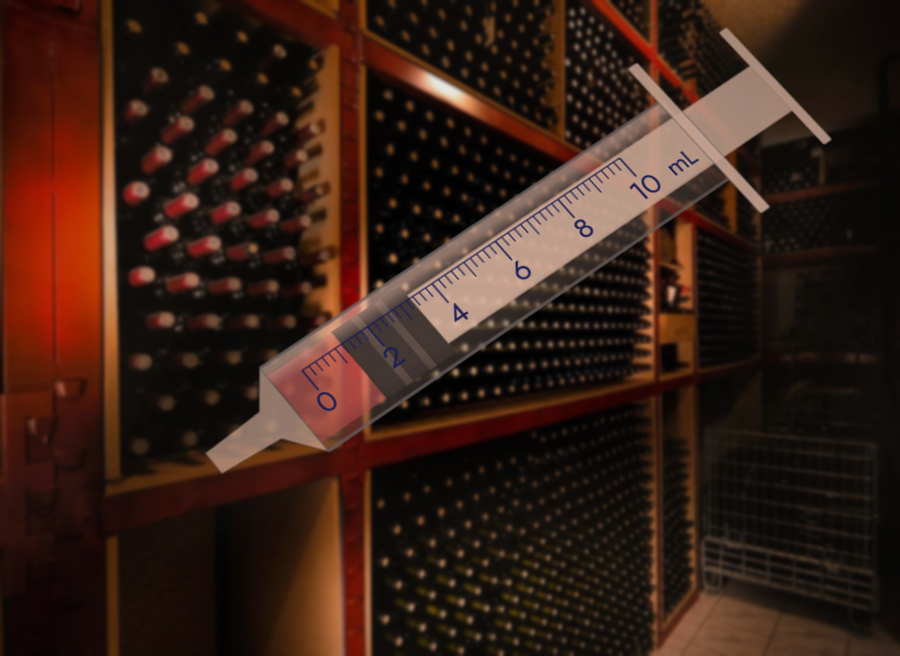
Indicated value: 1.2 mL
